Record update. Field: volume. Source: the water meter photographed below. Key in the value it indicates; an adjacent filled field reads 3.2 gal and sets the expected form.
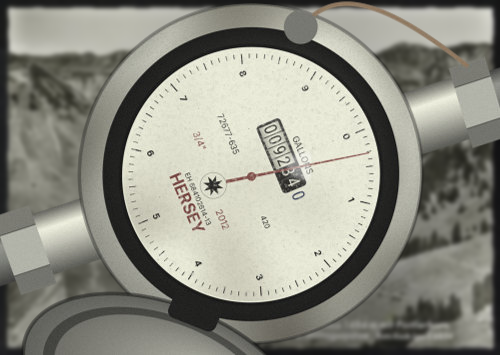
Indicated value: 92840.3 gal
